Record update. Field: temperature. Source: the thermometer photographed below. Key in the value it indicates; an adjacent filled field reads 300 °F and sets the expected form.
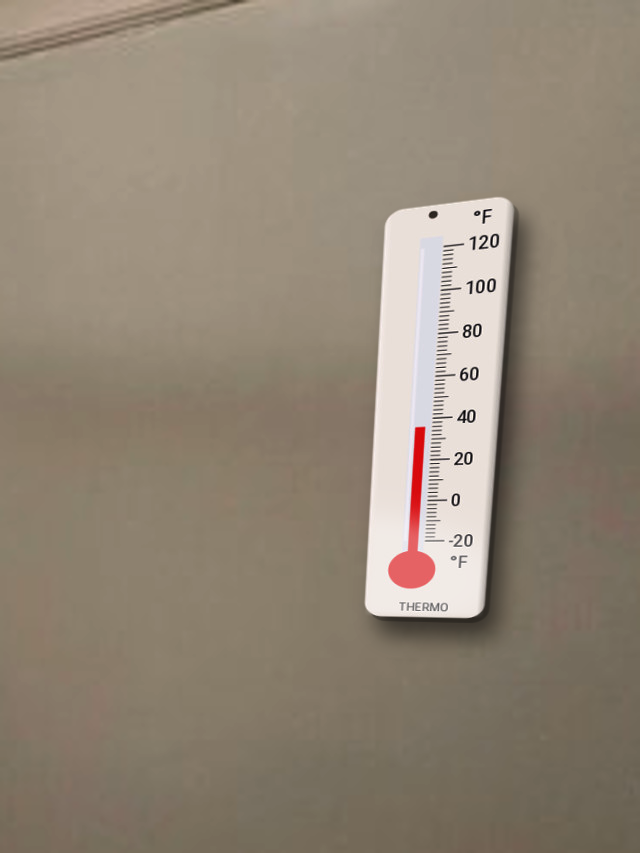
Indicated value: 36 °F
